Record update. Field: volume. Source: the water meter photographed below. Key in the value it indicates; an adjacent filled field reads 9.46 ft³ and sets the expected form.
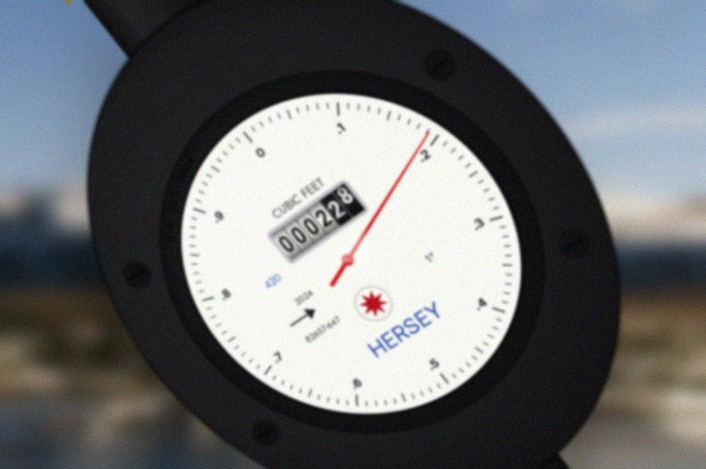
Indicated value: 228.19 ft³
